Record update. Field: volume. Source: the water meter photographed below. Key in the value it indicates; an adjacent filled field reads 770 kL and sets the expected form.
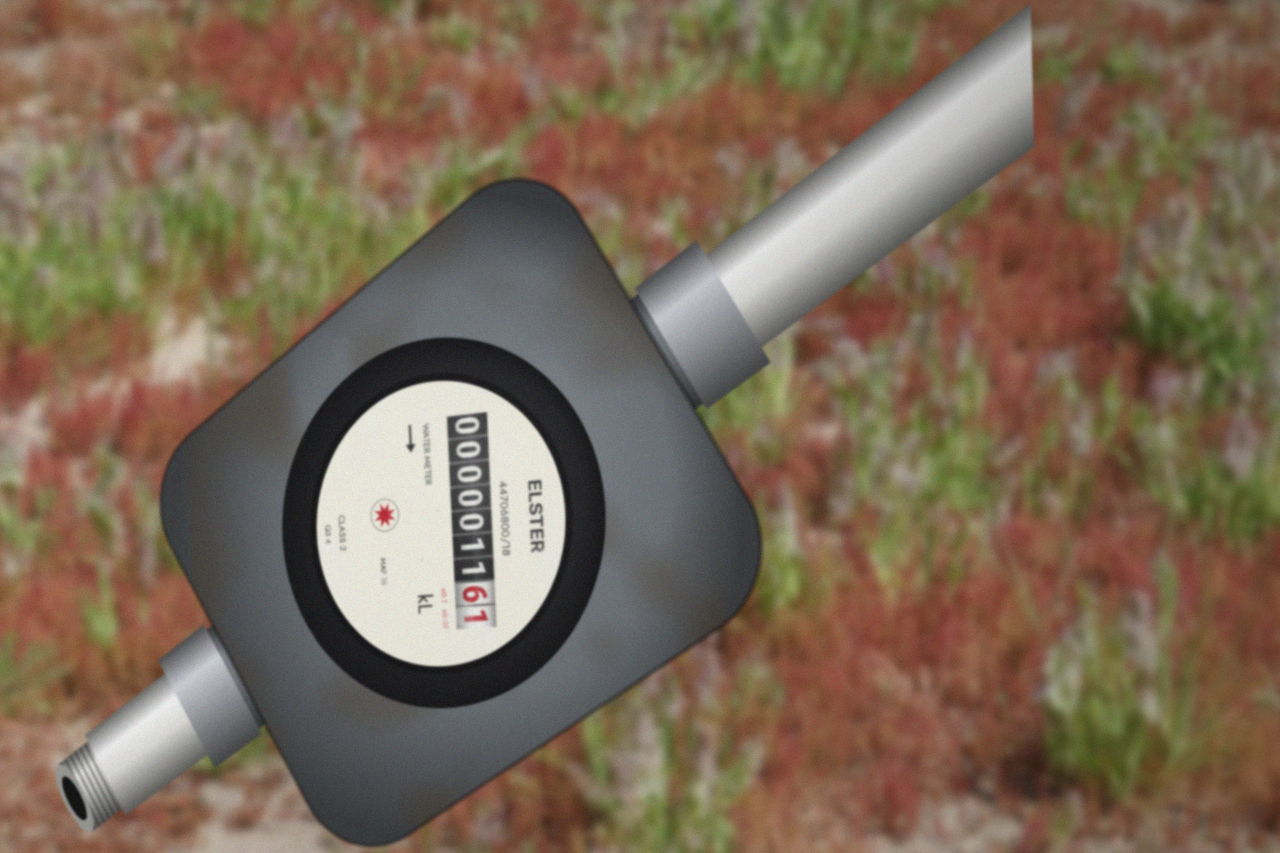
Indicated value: 11.61 kL
